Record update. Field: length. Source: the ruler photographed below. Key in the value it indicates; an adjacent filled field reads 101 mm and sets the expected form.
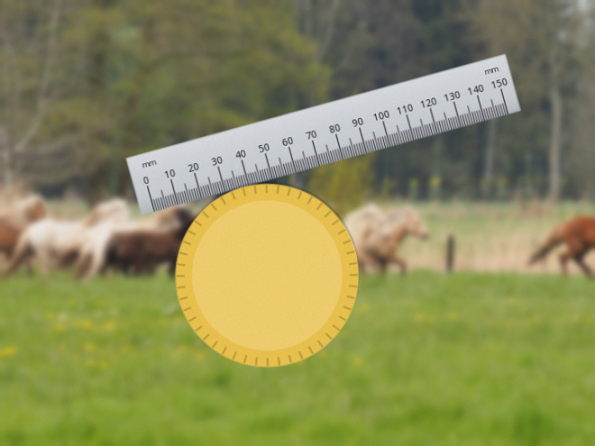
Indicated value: 75 mm
